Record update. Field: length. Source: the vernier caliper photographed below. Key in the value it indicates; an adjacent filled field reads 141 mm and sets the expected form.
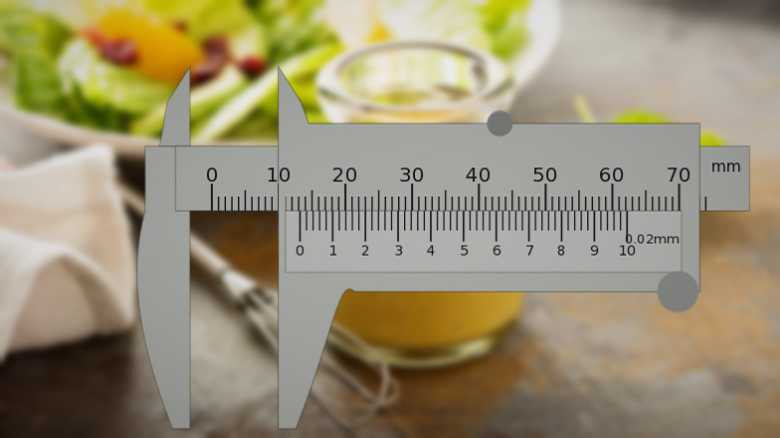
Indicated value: 13.2 mm
